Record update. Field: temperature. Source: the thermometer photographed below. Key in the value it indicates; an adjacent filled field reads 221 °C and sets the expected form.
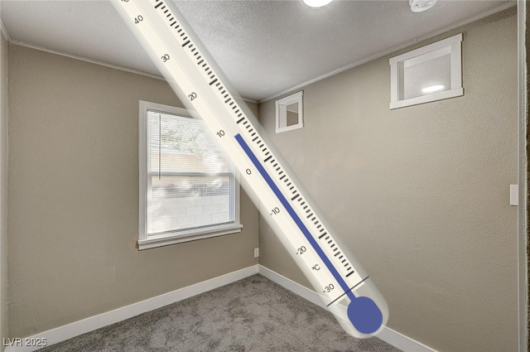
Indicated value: 8 °C
